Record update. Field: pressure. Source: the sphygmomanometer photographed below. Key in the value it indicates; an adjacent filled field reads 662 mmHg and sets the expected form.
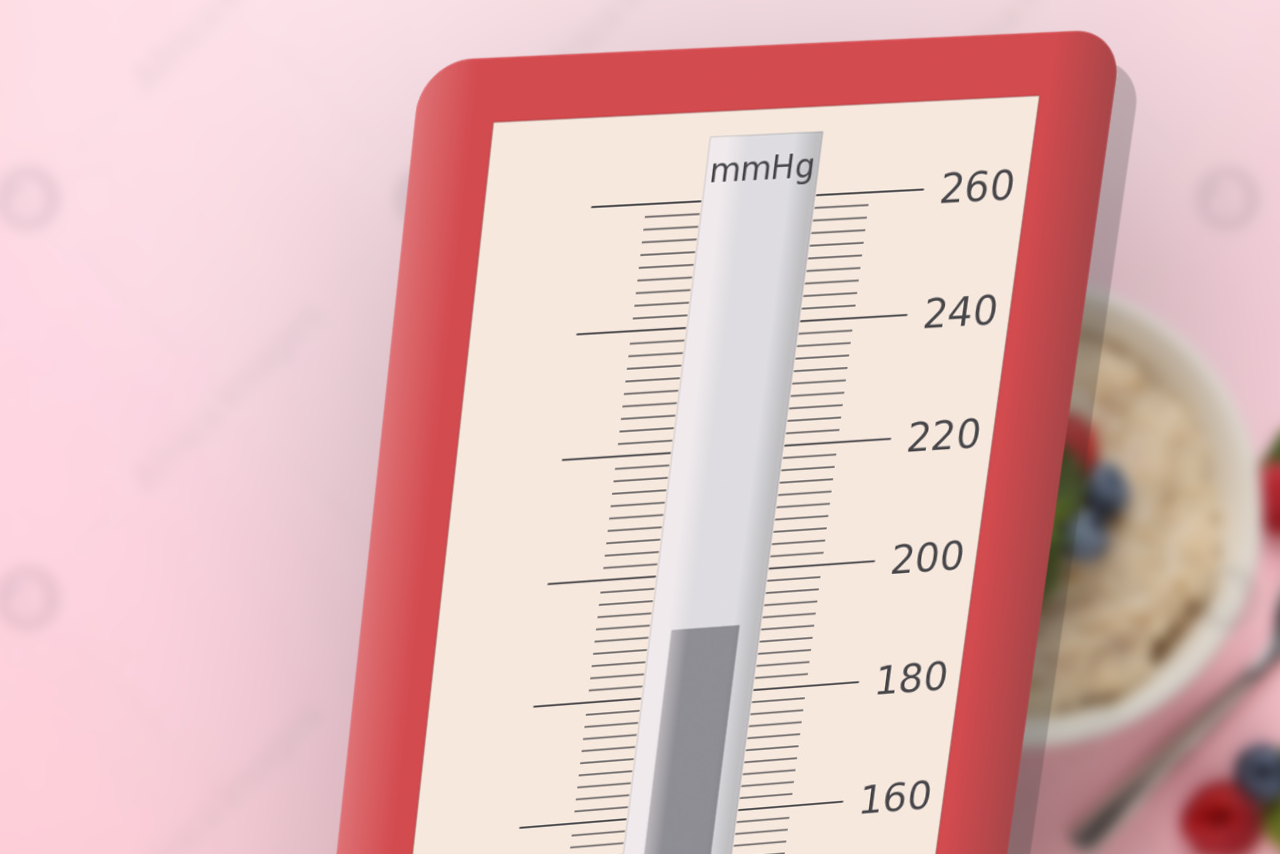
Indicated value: 191 mmHg
